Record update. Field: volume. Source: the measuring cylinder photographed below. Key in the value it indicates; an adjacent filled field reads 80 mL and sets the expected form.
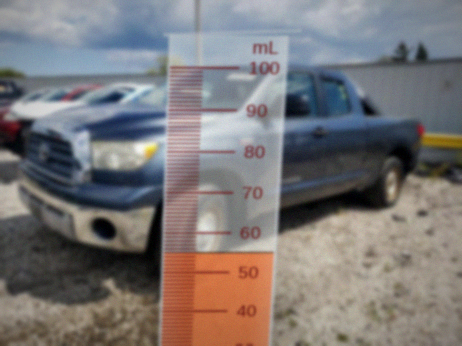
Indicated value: 55 mL
